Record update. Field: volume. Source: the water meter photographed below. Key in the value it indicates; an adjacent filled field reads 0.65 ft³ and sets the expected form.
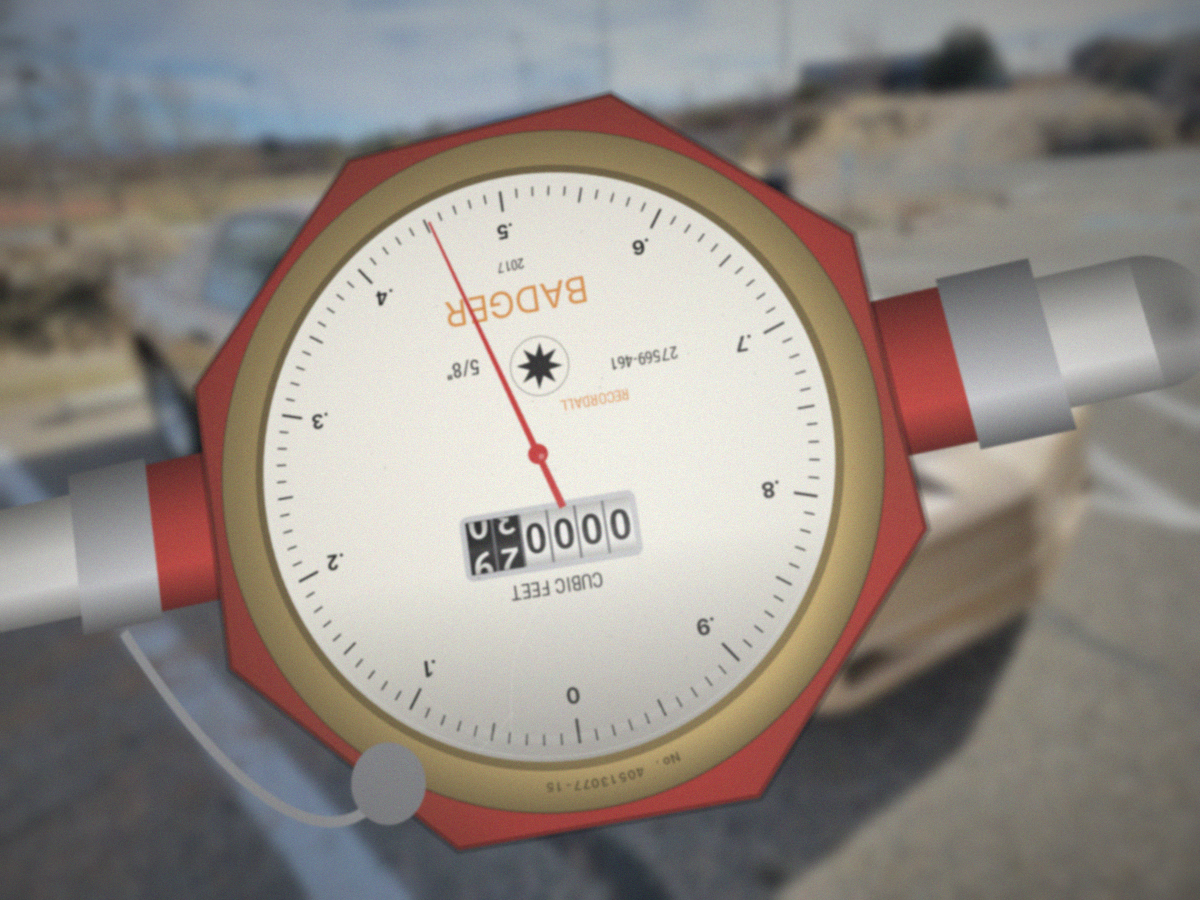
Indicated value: 29.45 ft³
